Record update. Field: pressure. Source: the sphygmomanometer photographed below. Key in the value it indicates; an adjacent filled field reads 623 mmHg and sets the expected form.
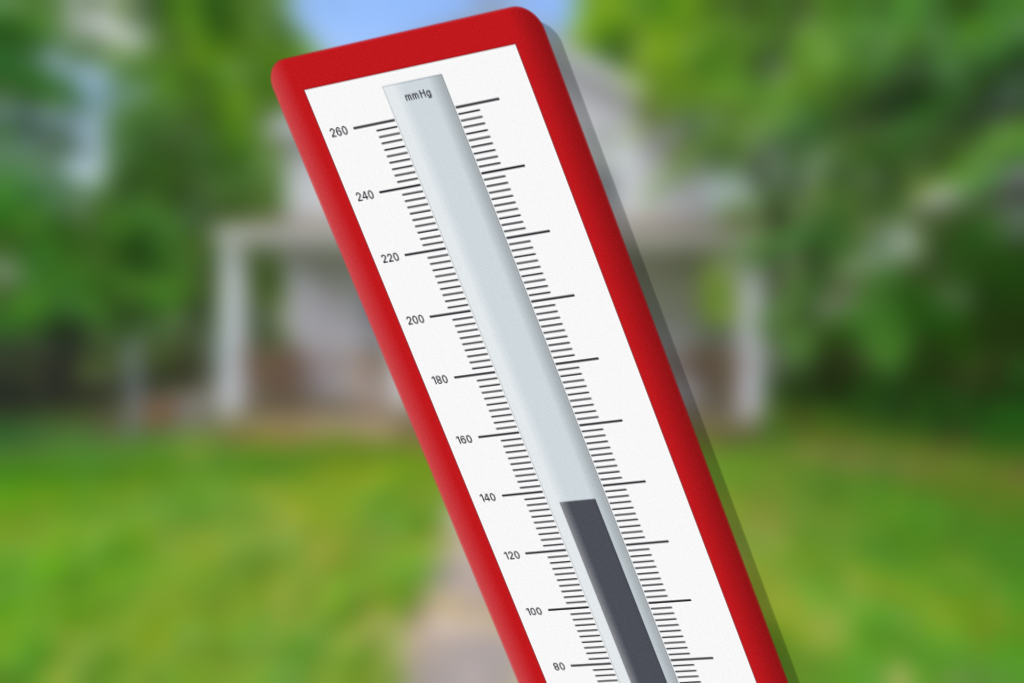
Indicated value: 136 mmHg
